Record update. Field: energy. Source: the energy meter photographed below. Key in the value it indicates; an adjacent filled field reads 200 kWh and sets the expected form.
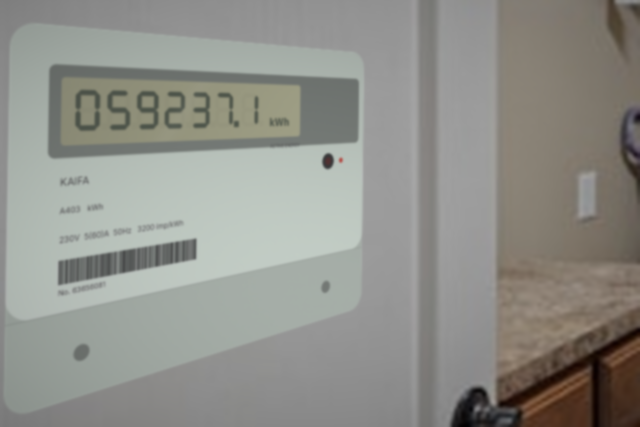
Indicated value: 59237.1 kWh
